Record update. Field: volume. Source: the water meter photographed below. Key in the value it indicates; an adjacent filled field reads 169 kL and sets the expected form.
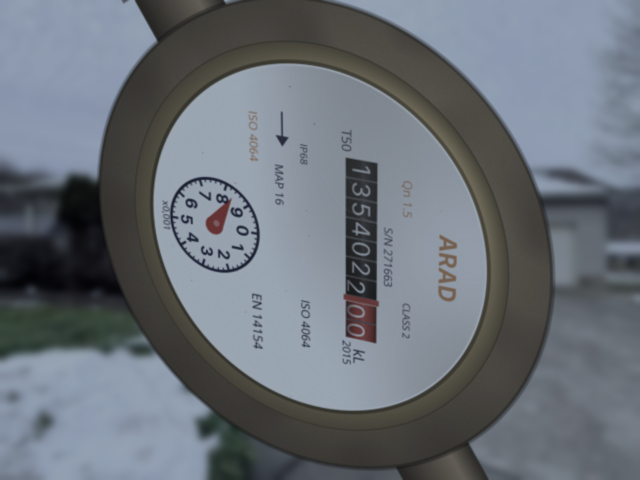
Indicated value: 1354021.998 kL
